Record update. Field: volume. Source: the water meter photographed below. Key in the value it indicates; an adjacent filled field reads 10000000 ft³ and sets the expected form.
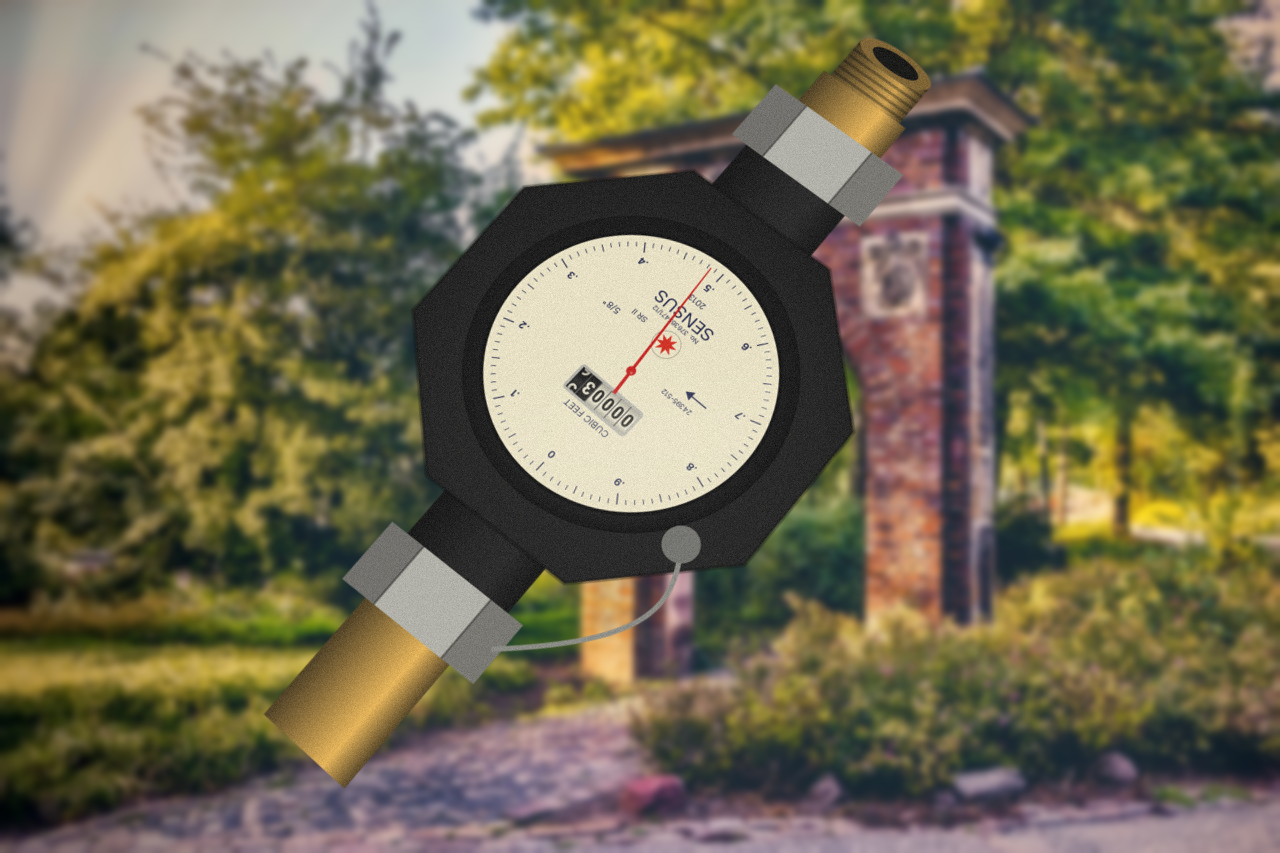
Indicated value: 35.48 ft³
